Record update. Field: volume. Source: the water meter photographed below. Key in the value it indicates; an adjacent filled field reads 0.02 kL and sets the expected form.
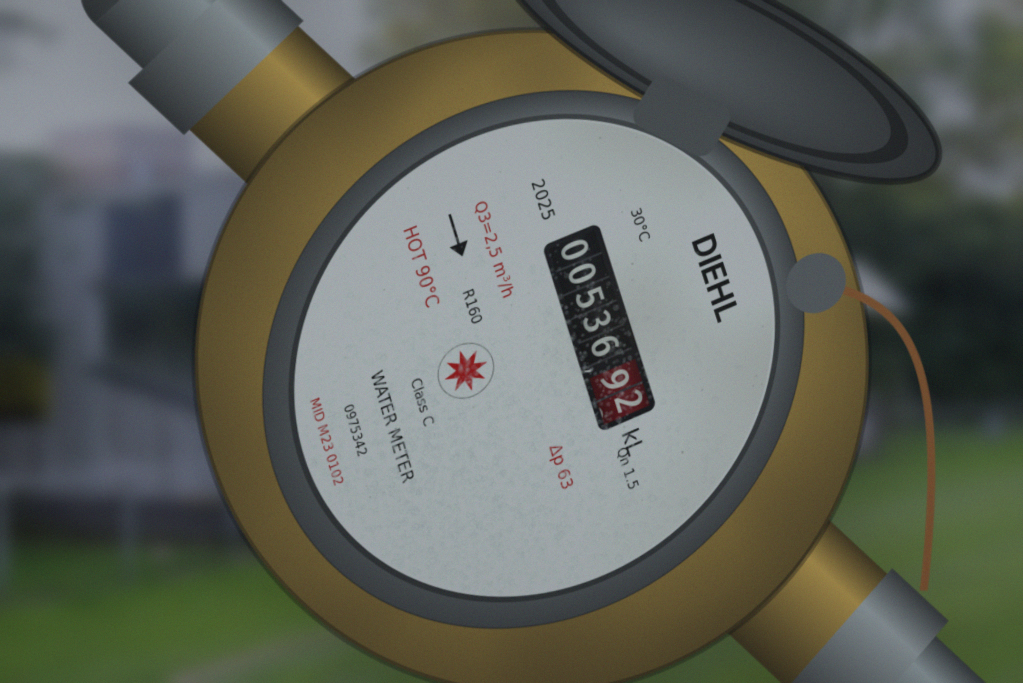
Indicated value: 536.92 kL
